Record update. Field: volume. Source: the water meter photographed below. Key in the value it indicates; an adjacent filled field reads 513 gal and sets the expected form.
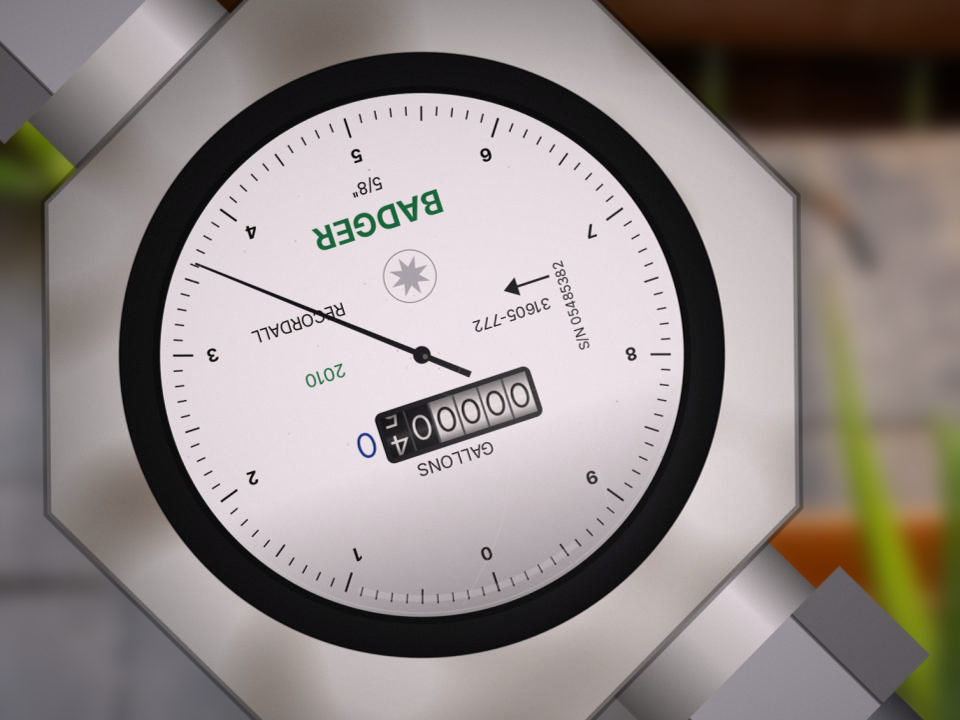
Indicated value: 43.6 gal
